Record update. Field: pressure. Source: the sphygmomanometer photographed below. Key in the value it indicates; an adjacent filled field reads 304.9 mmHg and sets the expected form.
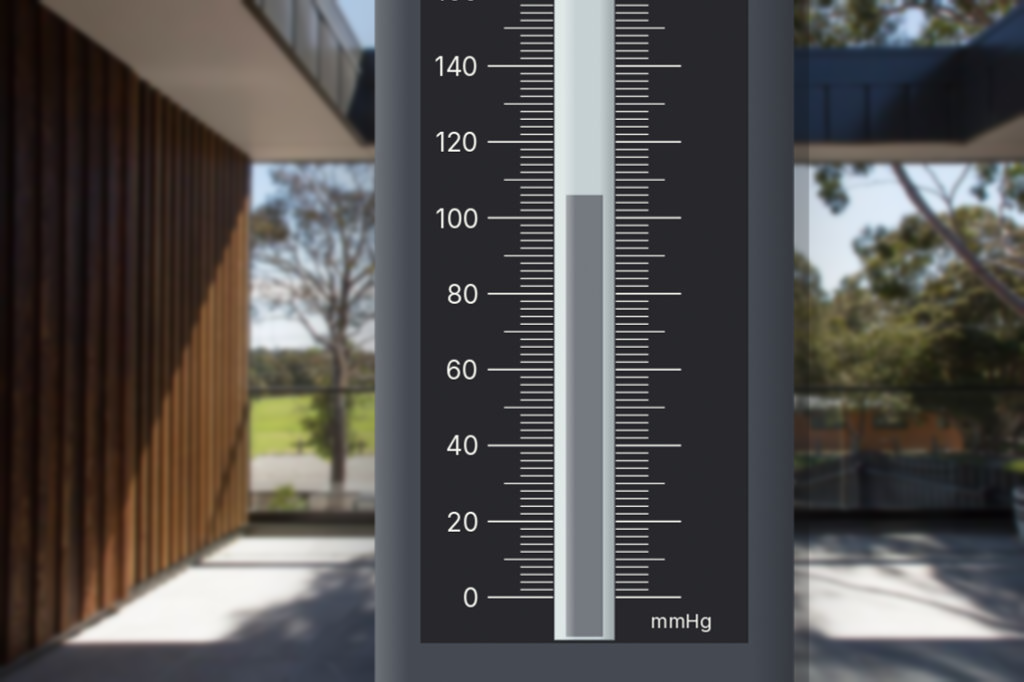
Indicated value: 106 mmHg
